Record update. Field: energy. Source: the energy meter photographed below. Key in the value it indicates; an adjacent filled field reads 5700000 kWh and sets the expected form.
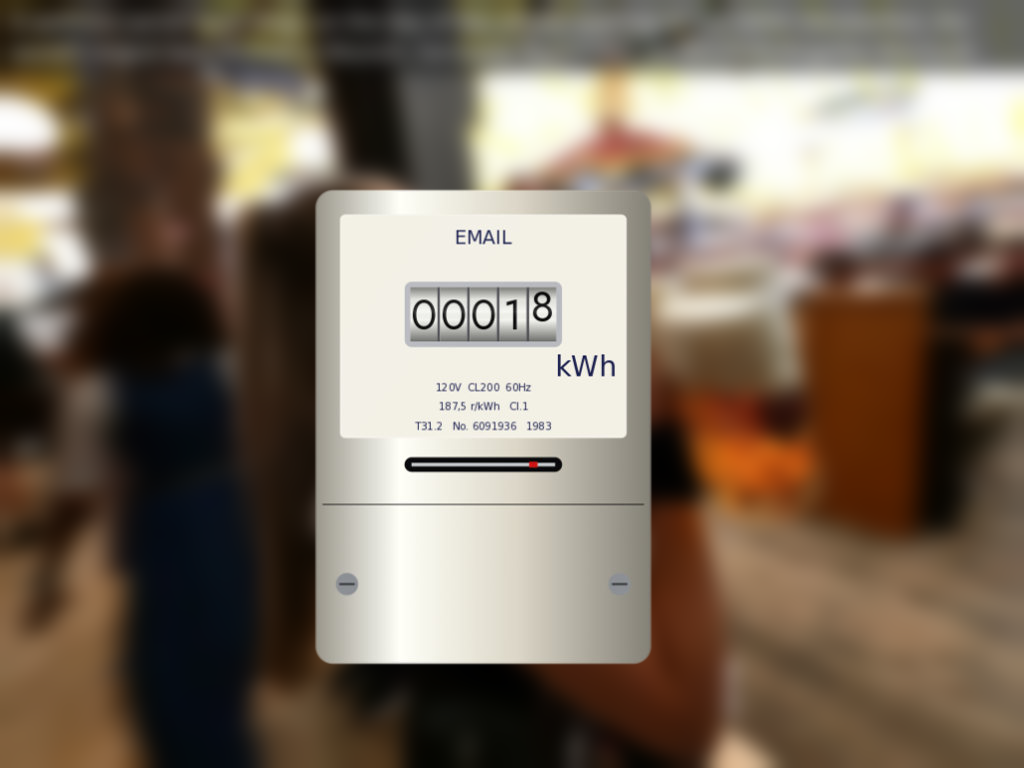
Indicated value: 18 kWh
